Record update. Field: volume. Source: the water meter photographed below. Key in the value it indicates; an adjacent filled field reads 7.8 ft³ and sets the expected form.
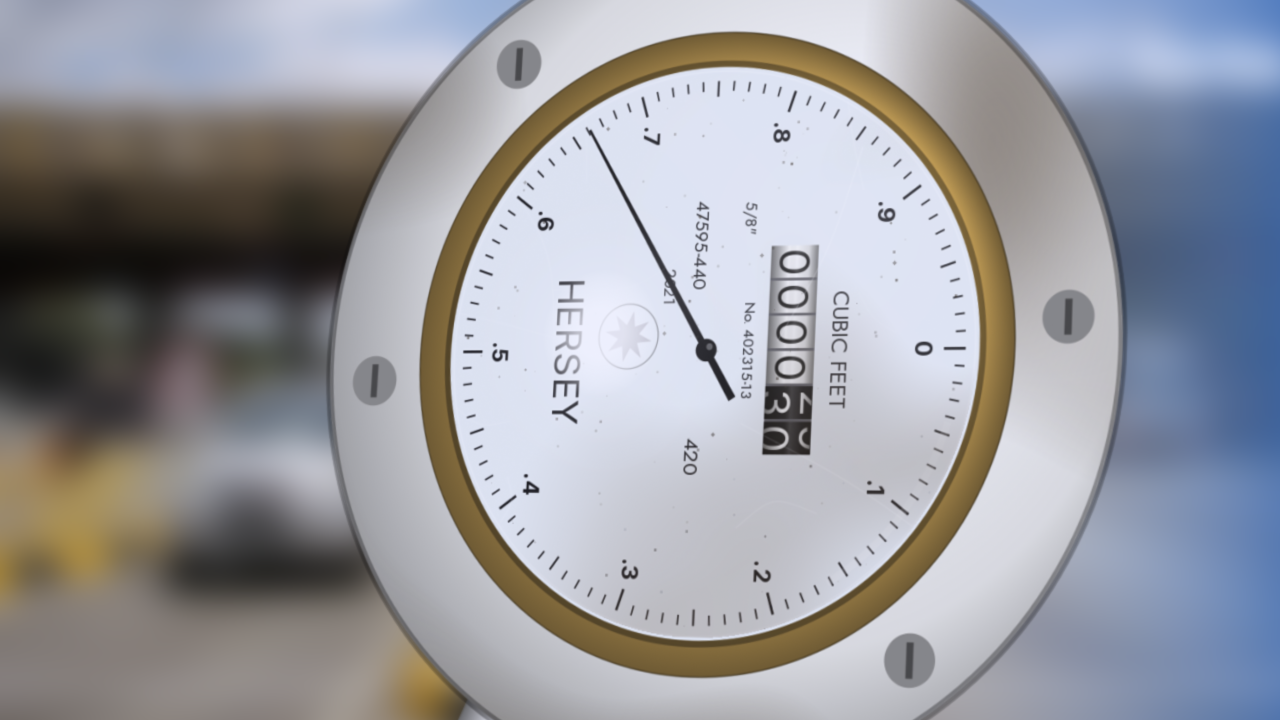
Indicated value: 29.66 ft³
